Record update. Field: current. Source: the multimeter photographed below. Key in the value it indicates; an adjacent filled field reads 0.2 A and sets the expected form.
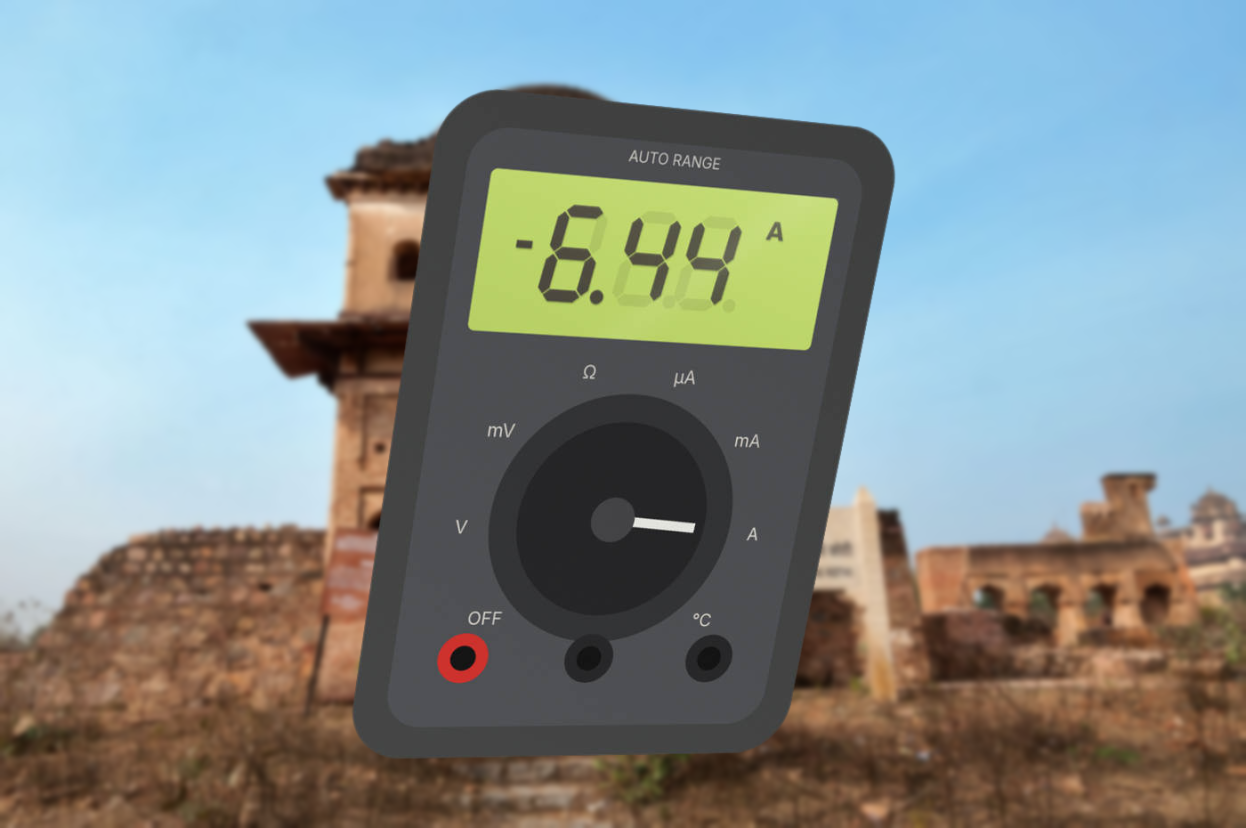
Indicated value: -6.44 A
